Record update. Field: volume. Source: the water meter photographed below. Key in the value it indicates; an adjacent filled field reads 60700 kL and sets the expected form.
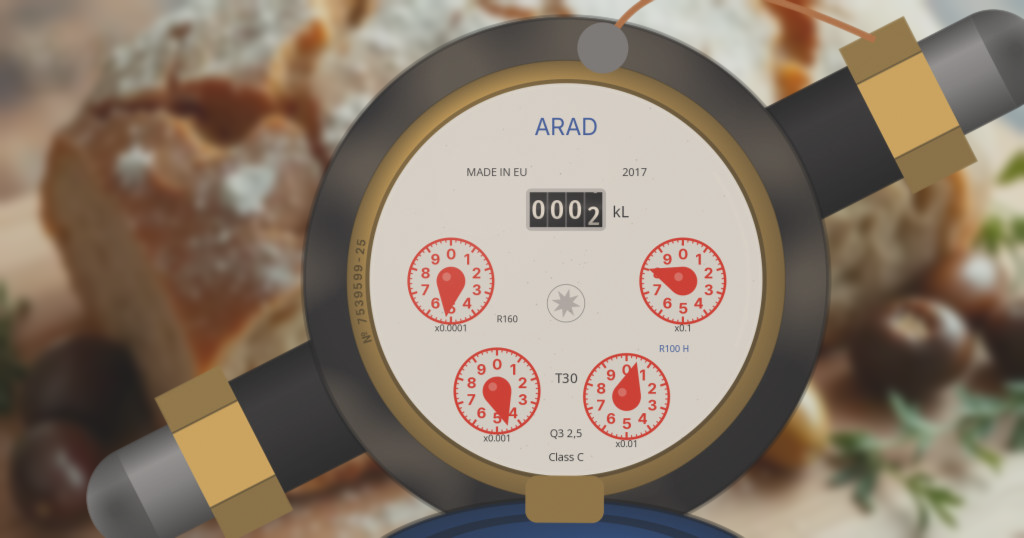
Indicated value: 1.8045 kL
